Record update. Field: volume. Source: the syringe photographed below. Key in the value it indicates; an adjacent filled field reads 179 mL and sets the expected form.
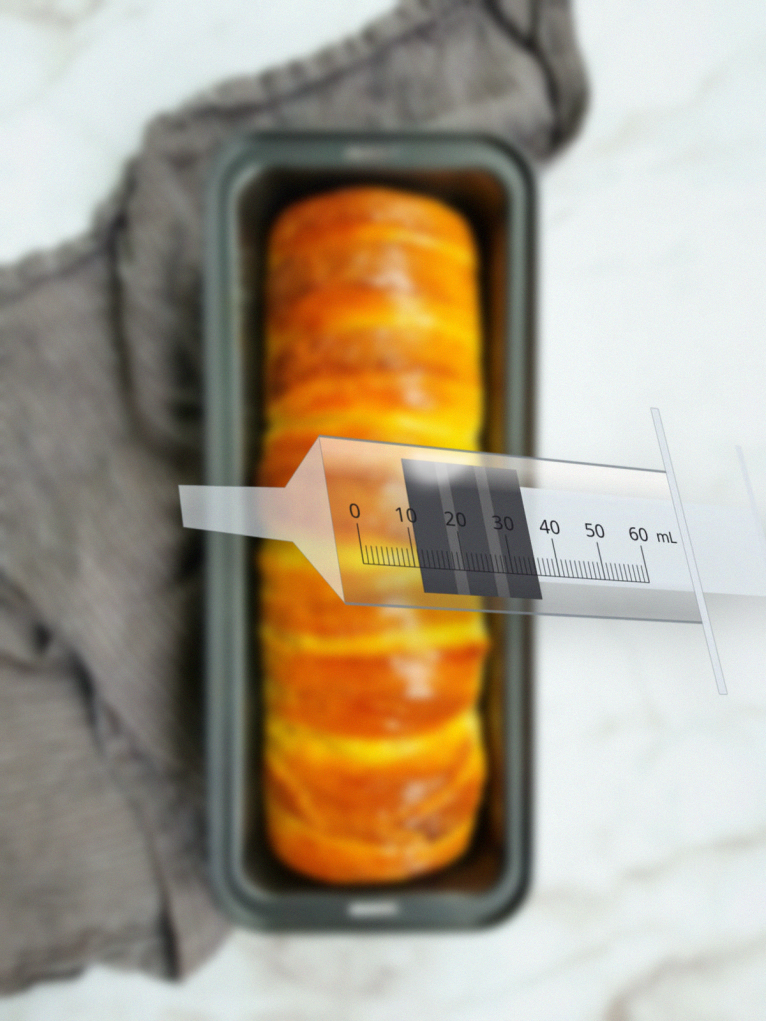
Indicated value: 11 mL
